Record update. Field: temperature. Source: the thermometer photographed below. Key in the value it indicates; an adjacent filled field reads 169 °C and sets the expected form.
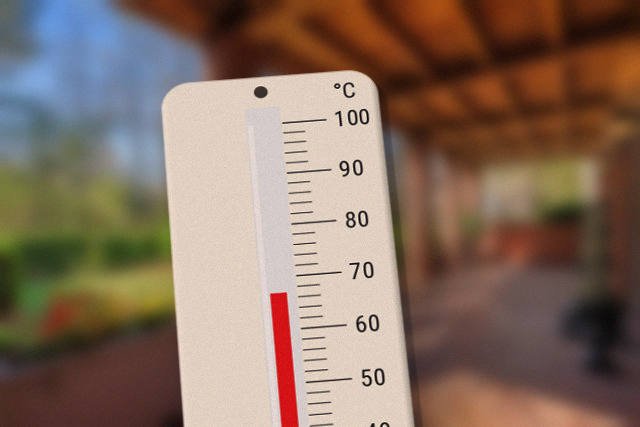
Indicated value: 67 °C
